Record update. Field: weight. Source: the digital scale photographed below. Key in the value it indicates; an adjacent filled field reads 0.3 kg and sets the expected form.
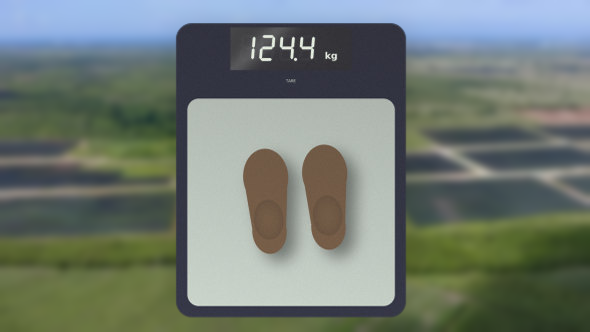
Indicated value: 124.4 kg
